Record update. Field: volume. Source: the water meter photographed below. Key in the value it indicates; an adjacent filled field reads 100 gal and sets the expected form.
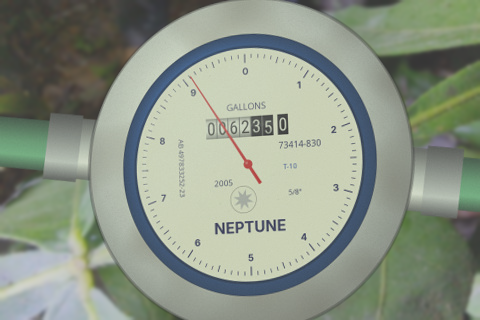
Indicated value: 62349.1 gal
